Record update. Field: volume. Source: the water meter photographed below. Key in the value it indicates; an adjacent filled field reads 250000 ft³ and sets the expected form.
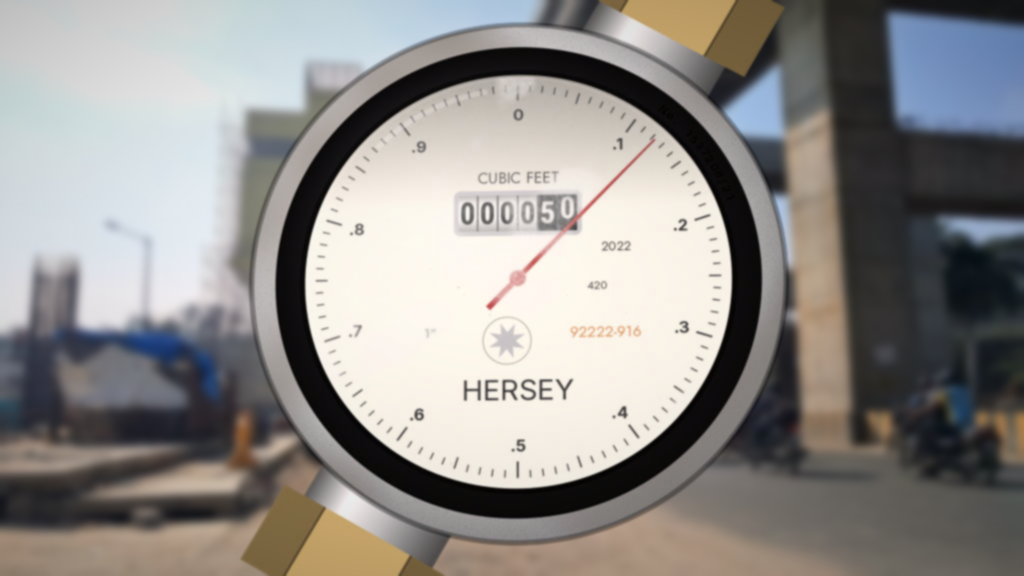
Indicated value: 50.12 ft³
